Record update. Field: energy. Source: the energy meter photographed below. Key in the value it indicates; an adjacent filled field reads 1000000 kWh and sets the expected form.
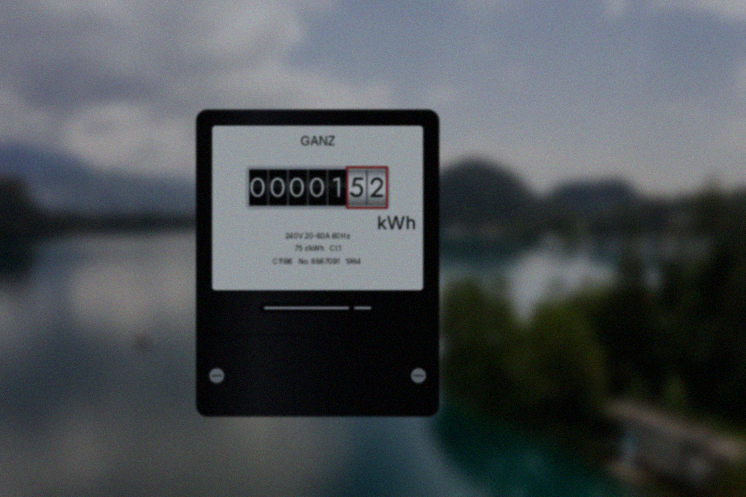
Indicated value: 1.52 kWh
